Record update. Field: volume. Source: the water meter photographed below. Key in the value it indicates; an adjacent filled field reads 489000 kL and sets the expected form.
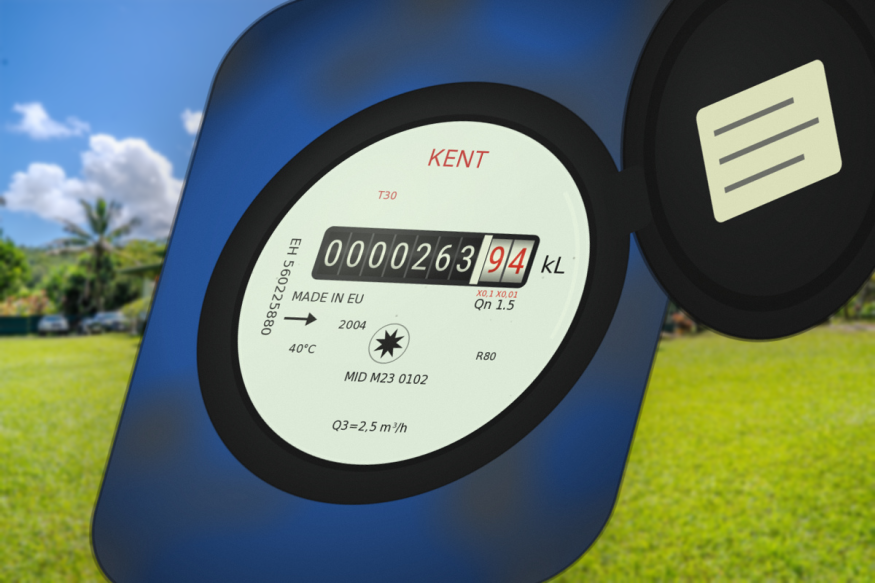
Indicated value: 263.94 kL
